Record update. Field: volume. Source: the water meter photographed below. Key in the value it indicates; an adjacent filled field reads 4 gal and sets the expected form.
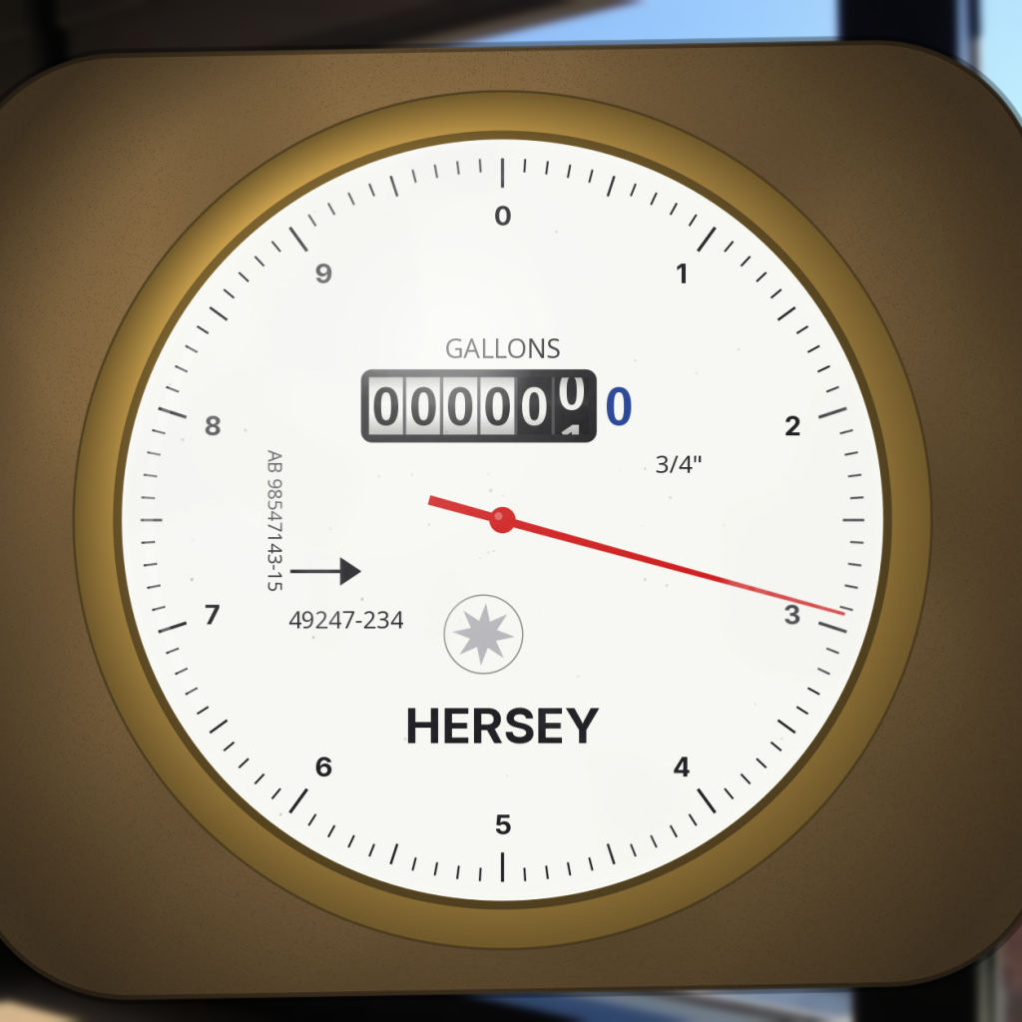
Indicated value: 2.9 gal
